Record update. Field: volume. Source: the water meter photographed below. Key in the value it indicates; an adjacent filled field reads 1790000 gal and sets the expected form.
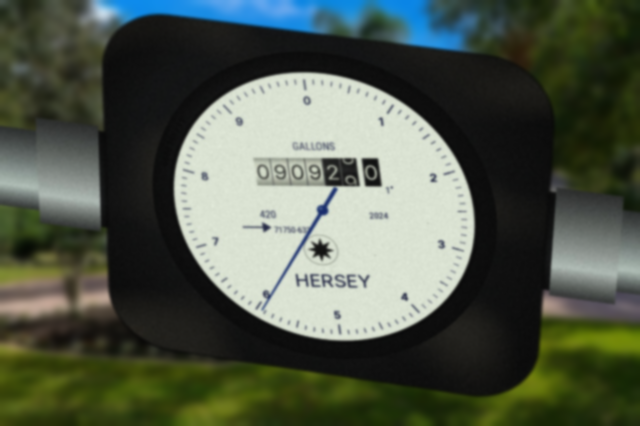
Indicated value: 909285.9 gal
